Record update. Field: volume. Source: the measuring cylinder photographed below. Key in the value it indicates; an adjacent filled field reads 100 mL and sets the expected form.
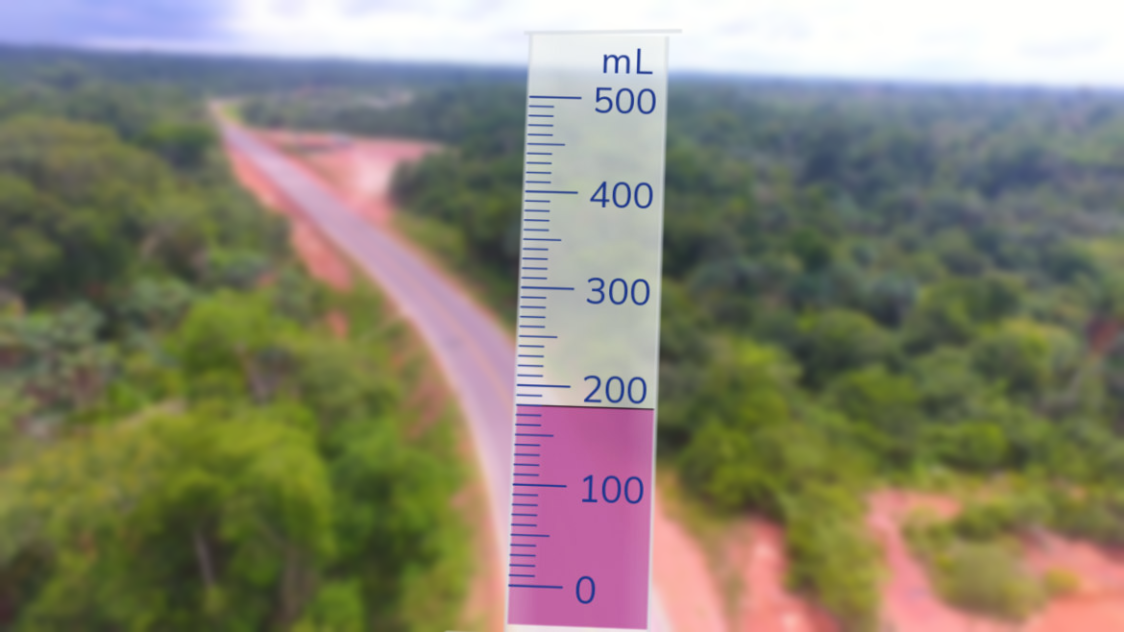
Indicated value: 180 mL
